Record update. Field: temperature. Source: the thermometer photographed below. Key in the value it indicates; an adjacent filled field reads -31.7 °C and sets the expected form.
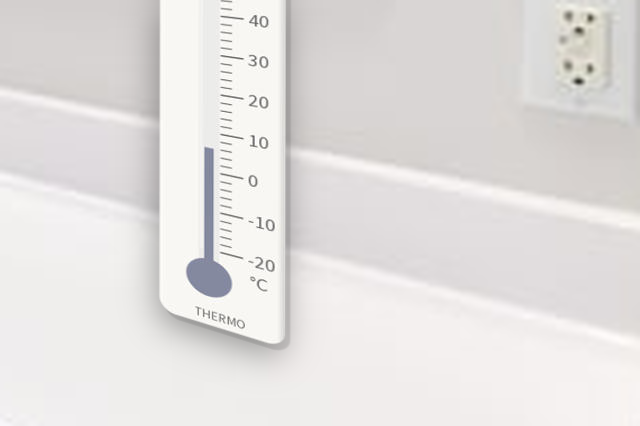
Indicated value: 6 °C
